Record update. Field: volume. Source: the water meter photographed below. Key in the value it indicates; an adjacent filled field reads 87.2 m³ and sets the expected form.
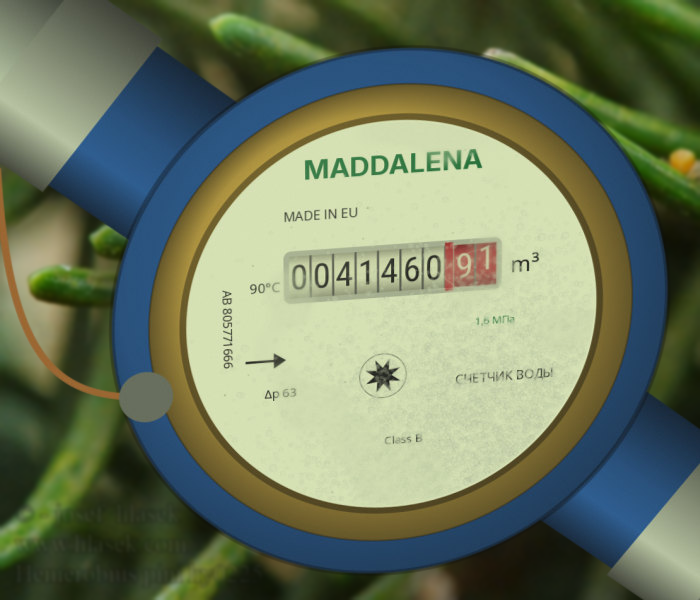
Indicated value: 41460.91 m³
